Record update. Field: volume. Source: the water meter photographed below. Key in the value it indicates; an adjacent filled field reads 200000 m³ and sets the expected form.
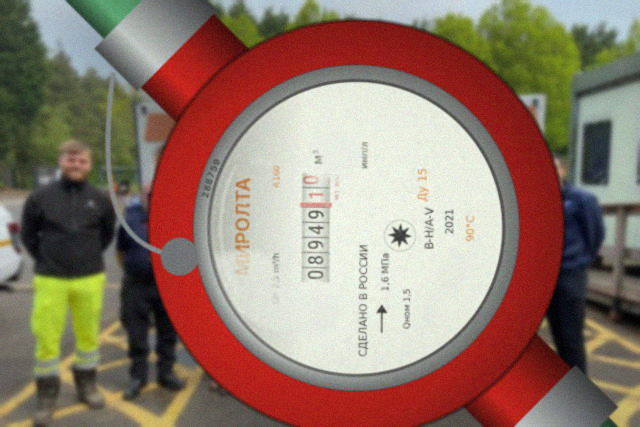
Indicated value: 8949.10 m³
